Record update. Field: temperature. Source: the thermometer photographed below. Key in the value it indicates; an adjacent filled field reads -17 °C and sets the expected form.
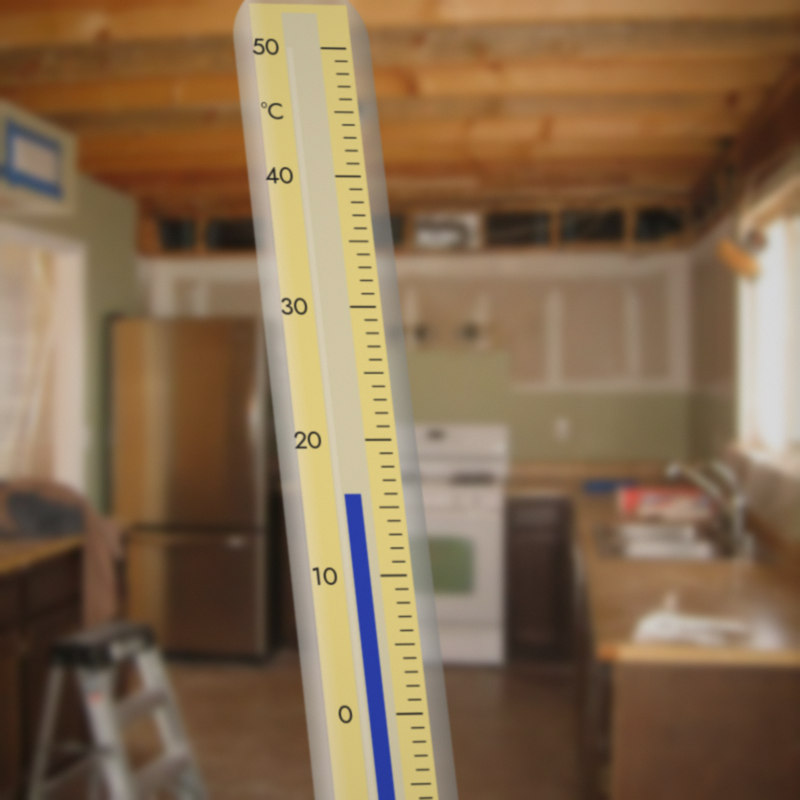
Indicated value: 16 °C
